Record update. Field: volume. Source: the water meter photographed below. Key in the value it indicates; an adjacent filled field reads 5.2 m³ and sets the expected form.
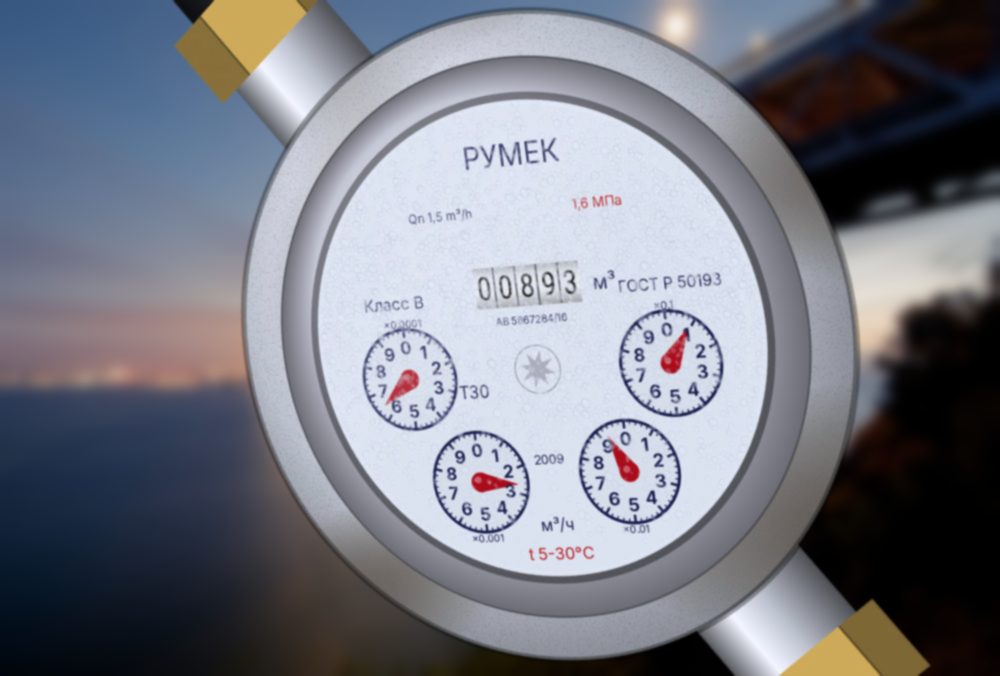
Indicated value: 893.0926 m³
